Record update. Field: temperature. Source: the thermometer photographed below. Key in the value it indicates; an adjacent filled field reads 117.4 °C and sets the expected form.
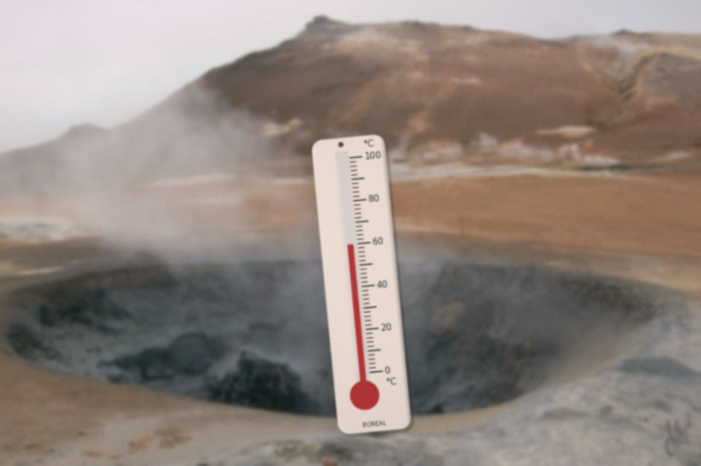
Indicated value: 60 °C
